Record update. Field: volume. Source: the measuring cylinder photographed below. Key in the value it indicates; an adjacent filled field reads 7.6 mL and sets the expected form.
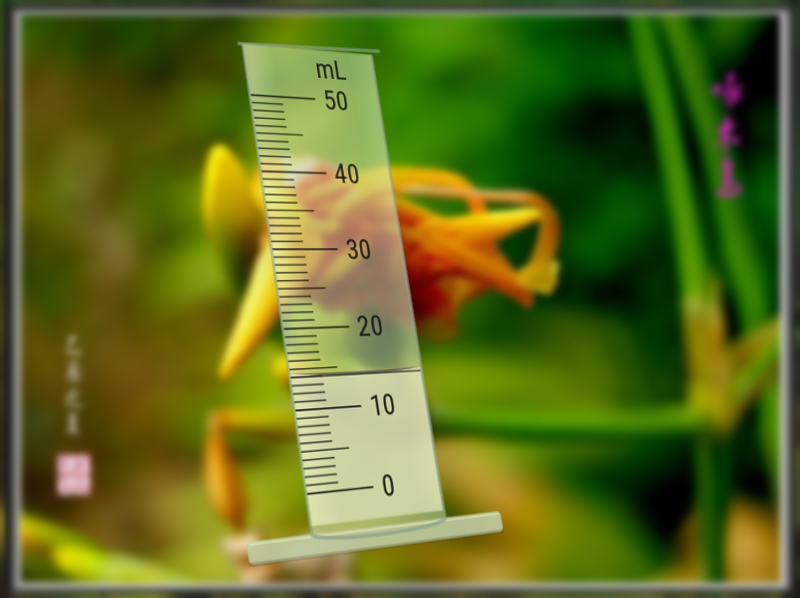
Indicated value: 14 mL
